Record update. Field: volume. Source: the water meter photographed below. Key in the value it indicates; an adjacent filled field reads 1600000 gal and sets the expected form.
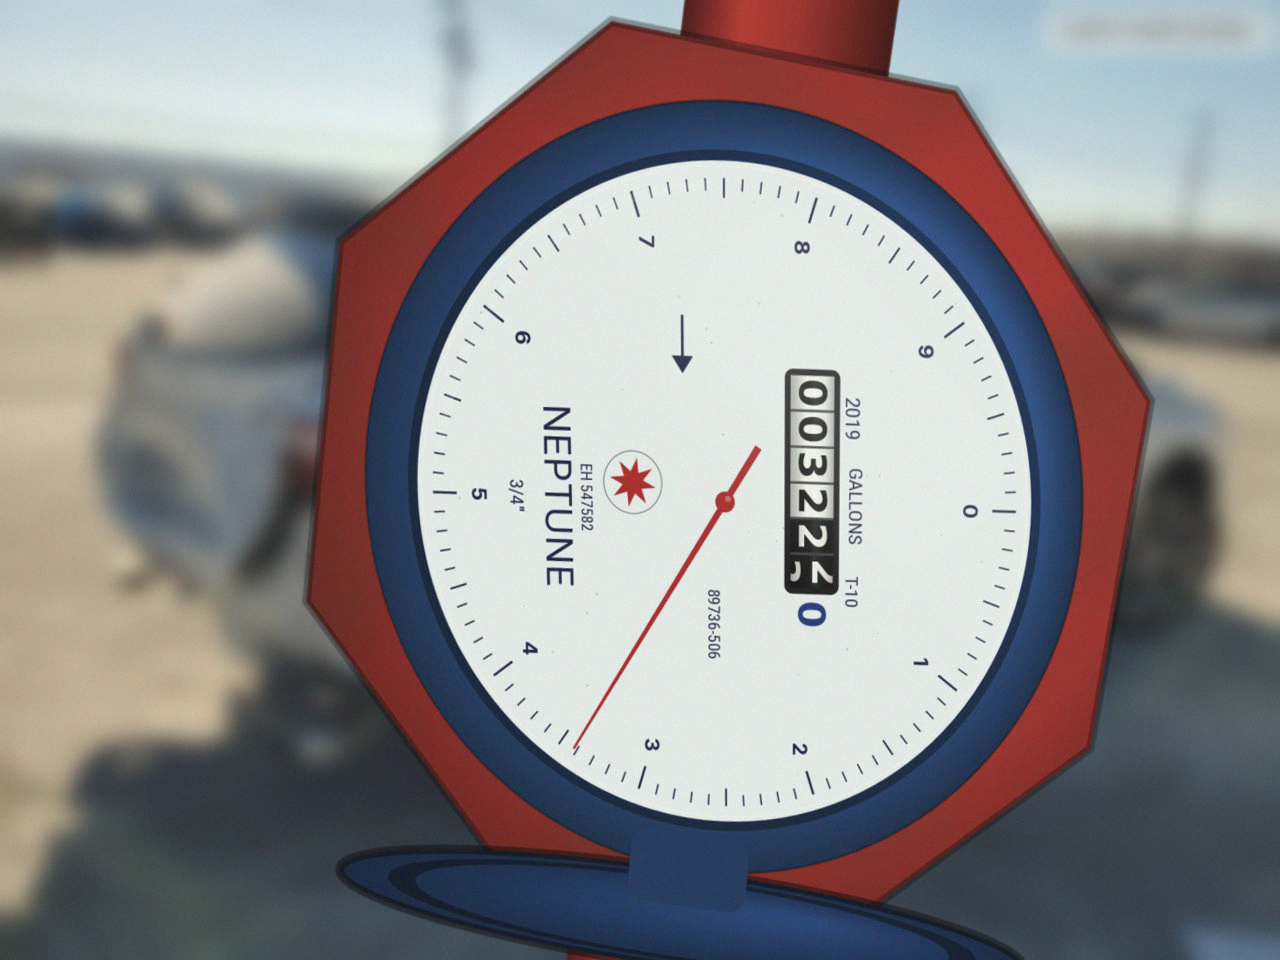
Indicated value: 32223.4 gal
